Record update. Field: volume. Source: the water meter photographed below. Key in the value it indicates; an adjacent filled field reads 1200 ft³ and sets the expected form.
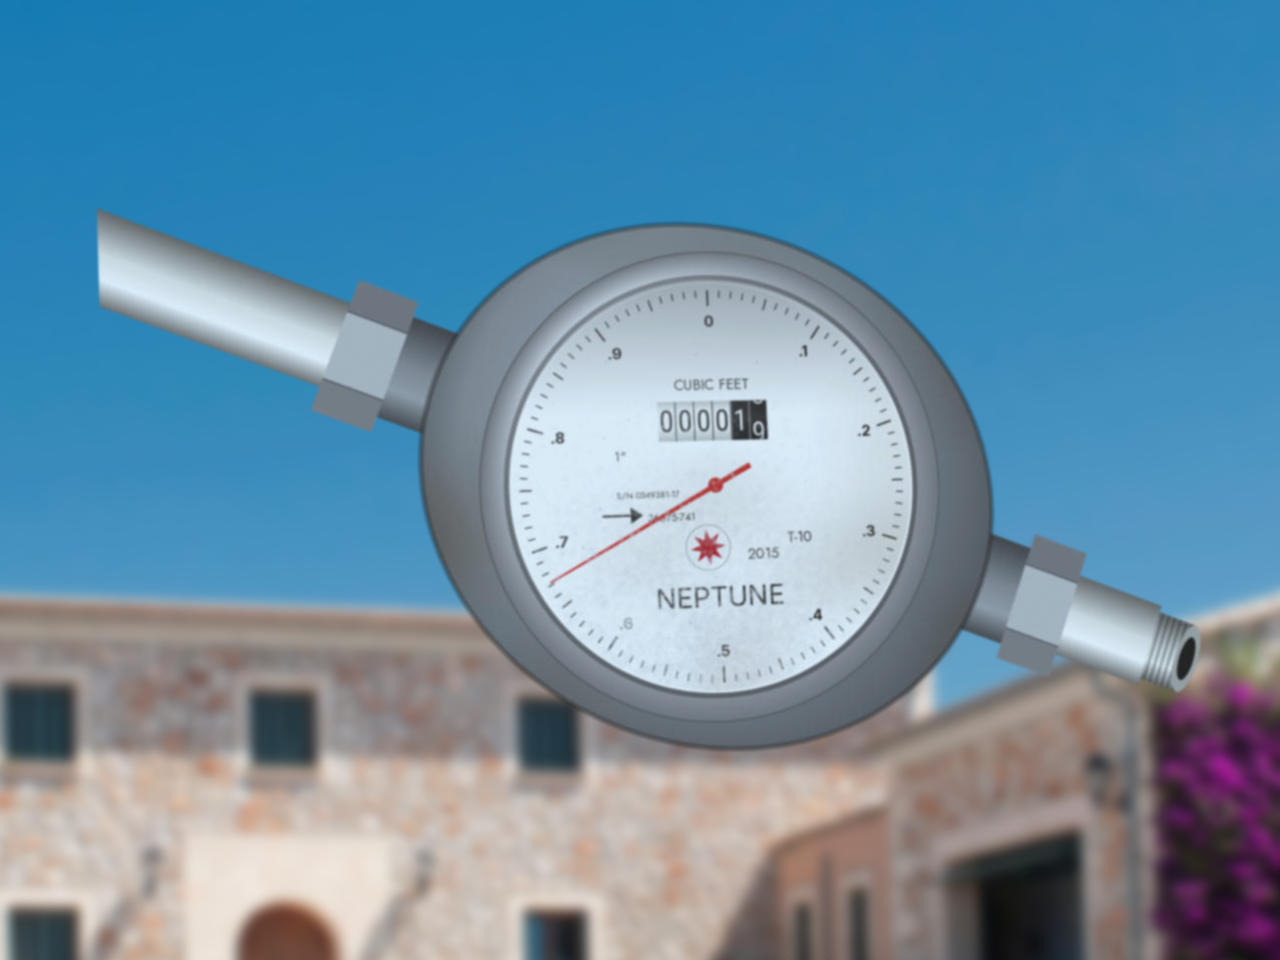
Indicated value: 18.67 ft³
